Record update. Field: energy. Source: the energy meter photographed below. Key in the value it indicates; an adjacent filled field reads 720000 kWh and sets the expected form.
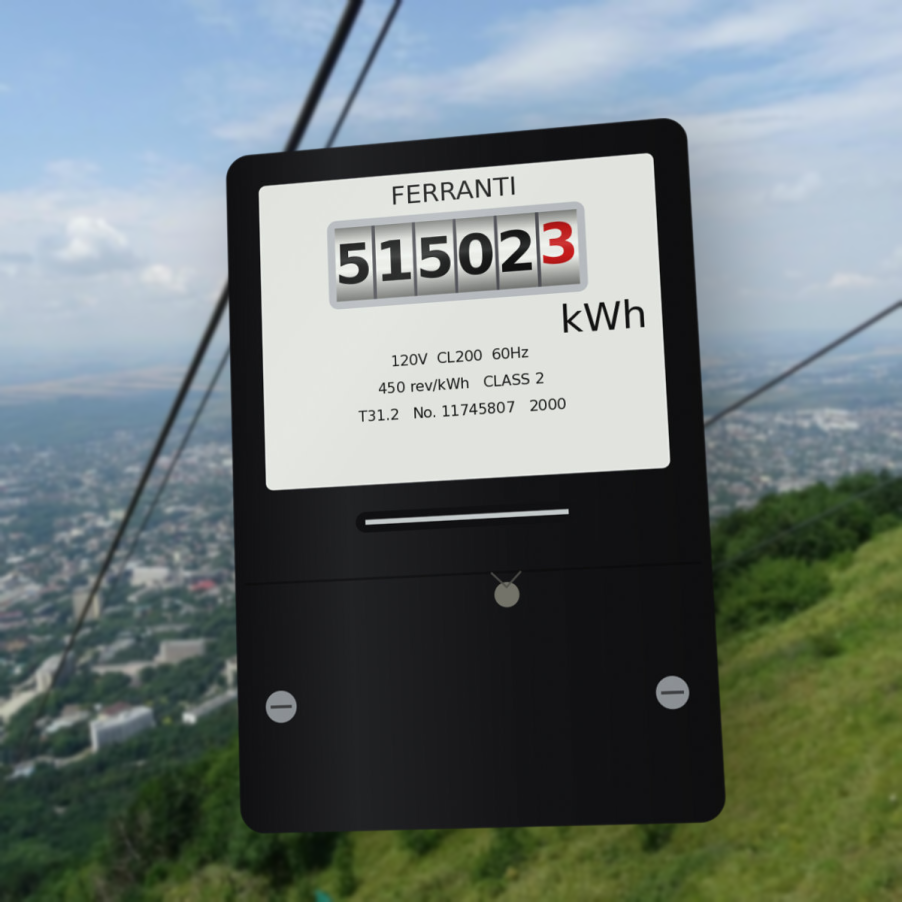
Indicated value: 51502.3 kWh
